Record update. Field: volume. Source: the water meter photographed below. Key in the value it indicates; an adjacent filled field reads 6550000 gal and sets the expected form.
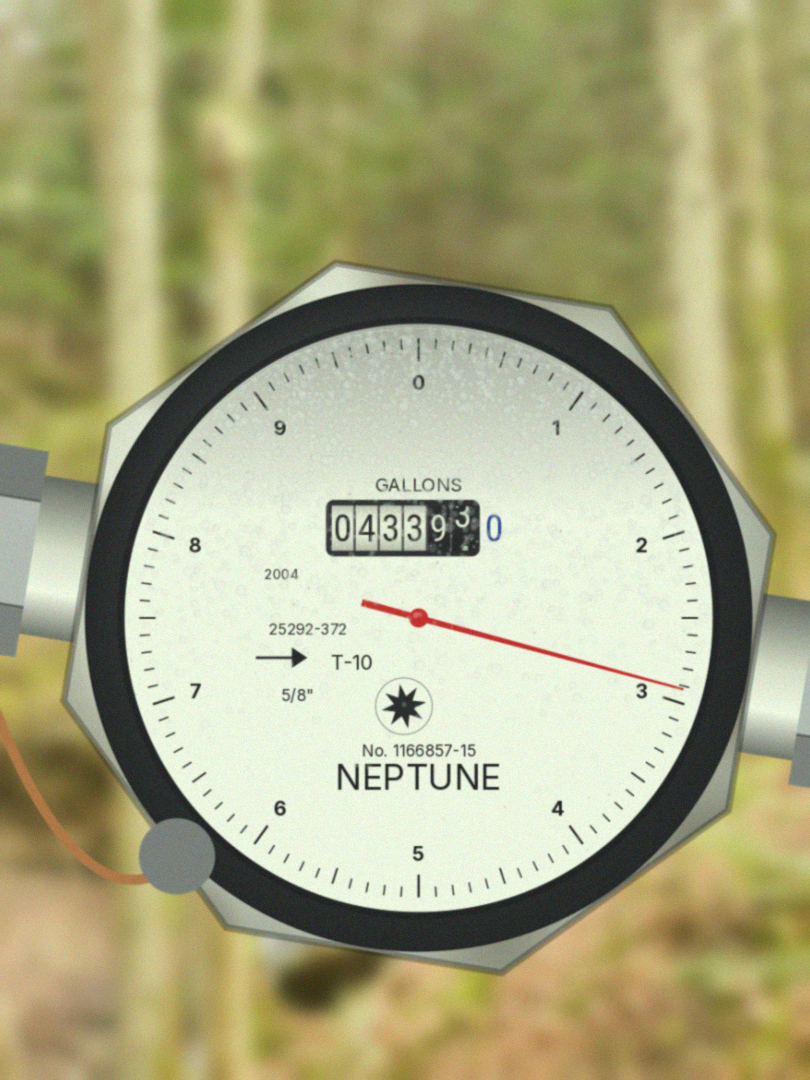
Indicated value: 433932.9 gal
